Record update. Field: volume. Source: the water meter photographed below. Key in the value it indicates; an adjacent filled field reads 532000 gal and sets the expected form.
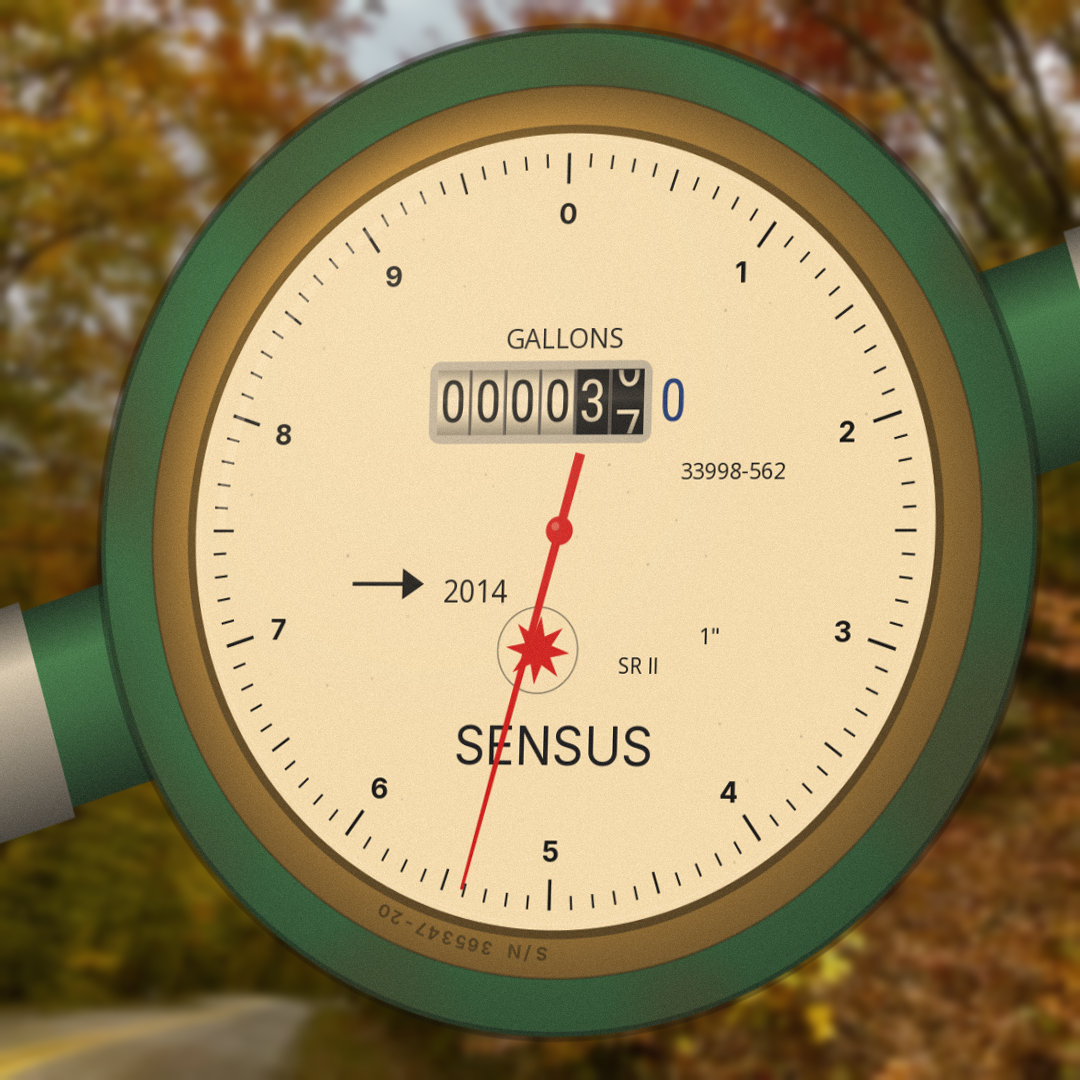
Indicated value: 365.4 gal
